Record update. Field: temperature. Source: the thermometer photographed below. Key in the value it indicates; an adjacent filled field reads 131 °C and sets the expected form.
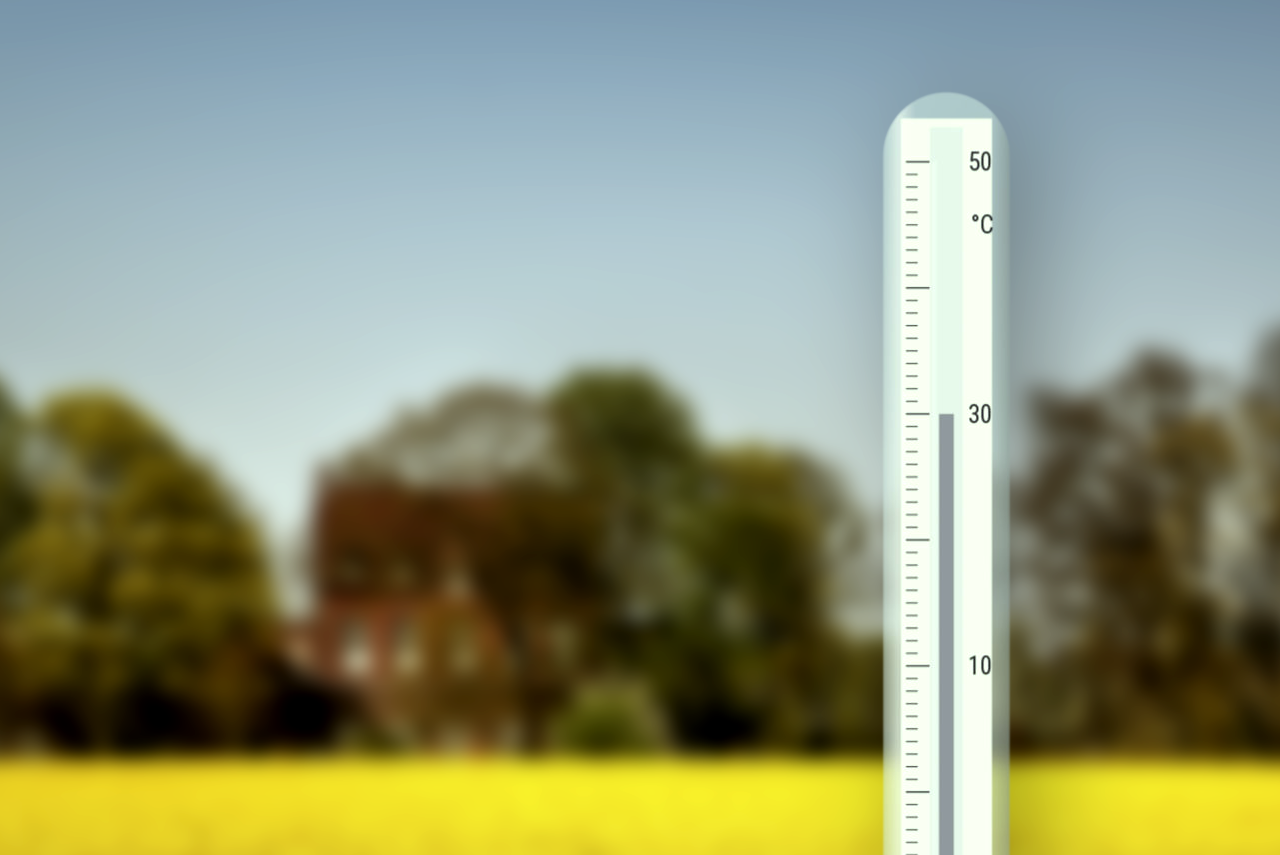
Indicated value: 30 °C
